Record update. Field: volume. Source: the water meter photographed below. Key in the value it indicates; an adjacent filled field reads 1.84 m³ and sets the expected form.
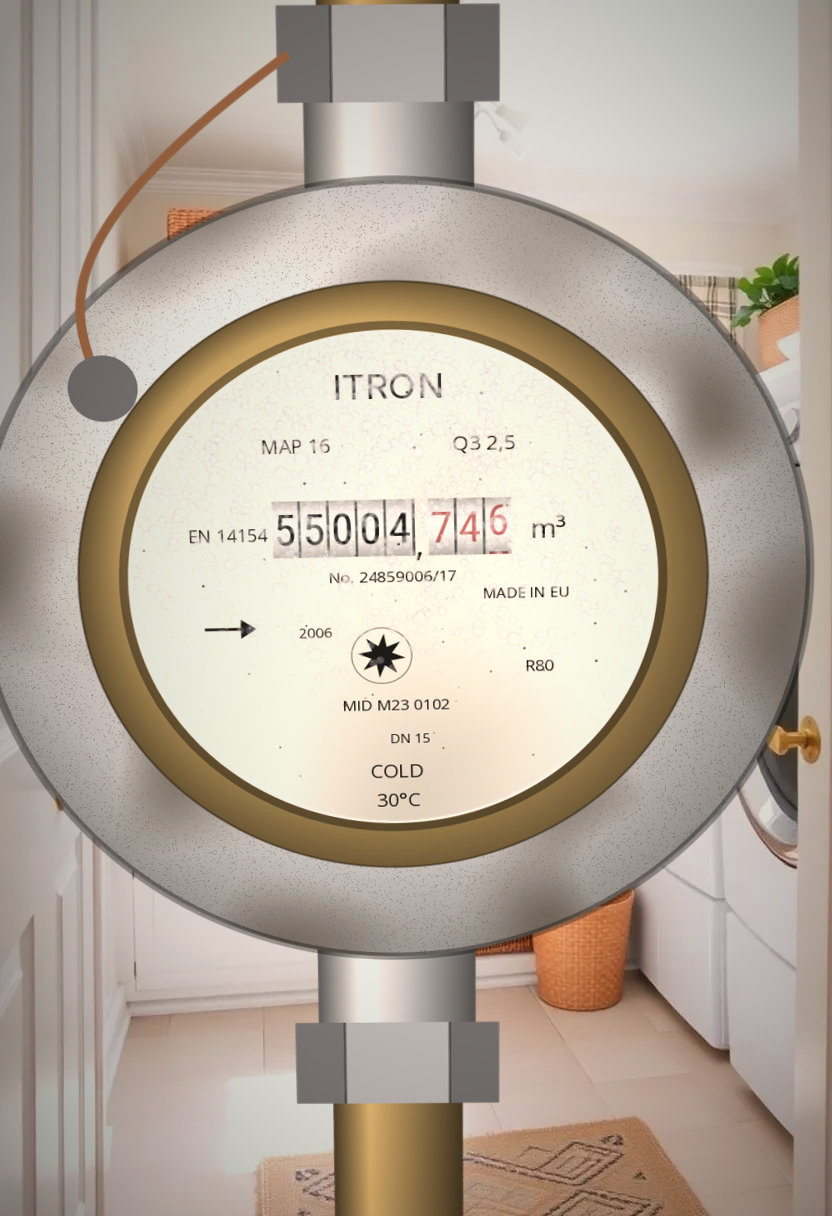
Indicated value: 55004.746 m³
